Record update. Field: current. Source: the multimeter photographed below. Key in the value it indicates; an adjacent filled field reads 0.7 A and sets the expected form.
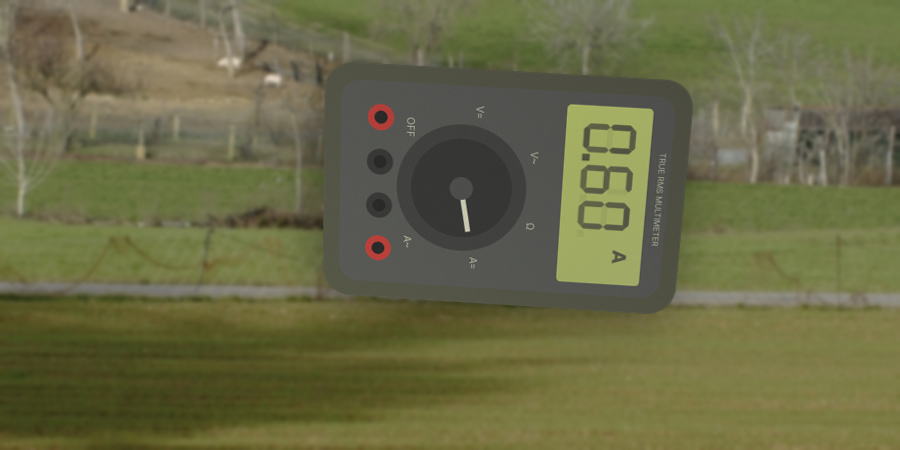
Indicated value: 0.60 A
